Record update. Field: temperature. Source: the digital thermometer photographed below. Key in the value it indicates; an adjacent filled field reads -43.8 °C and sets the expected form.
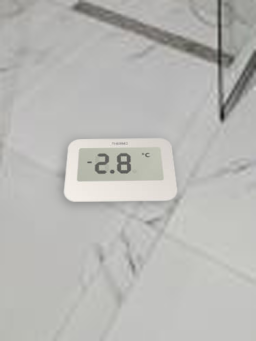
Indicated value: -2.8 °C
